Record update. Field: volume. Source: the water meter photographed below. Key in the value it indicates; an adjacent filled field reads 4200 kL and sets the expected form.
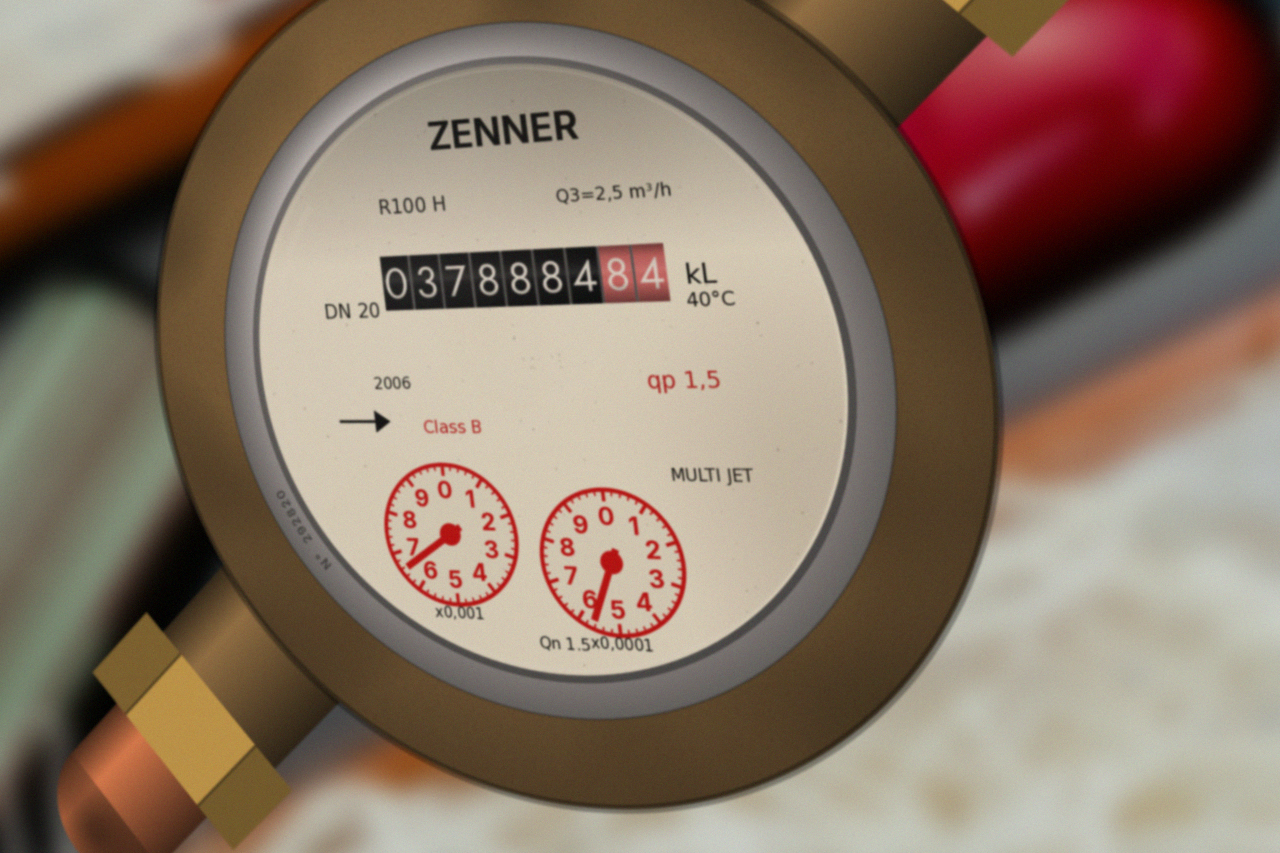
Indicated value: 378884.8465 kL
